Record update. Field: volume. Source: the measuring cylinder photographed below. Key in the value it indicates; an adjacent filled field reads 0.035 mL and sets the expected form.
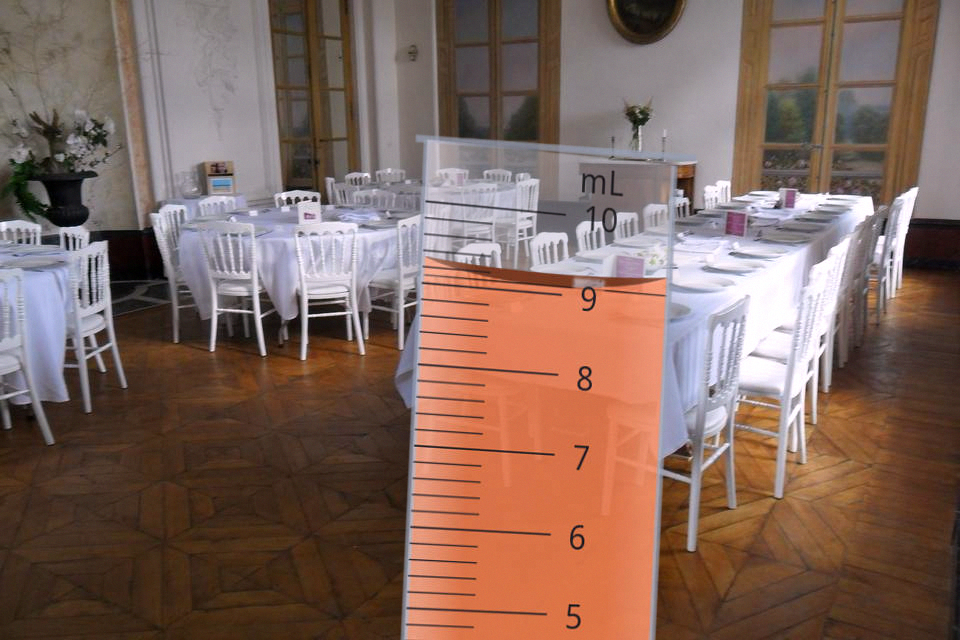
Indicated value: 9.1 mL
